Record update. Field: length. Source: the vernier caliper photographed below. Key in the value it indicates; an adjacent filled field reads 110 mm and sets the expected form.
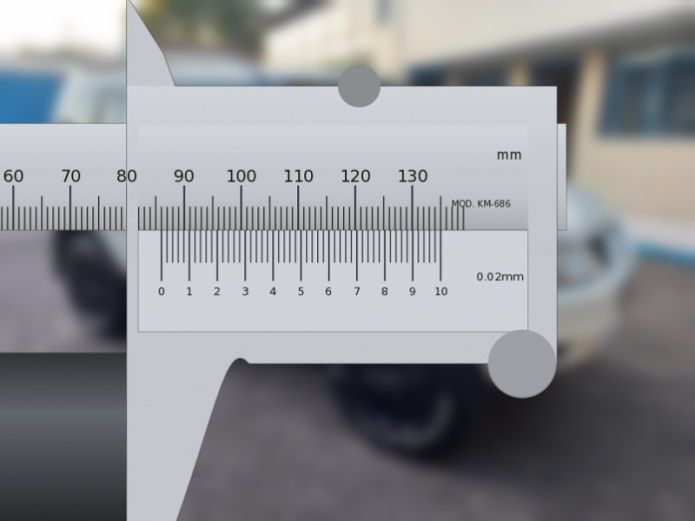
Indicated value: 86.0 mm
